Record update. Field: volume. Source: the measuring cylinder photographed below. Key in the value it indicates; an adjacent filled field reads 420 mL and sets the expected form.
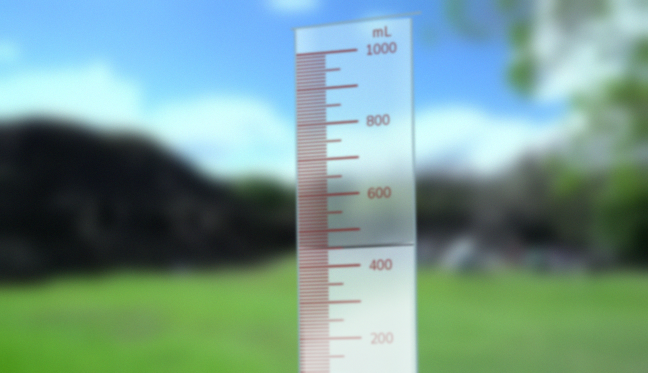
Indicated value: 450 mL
